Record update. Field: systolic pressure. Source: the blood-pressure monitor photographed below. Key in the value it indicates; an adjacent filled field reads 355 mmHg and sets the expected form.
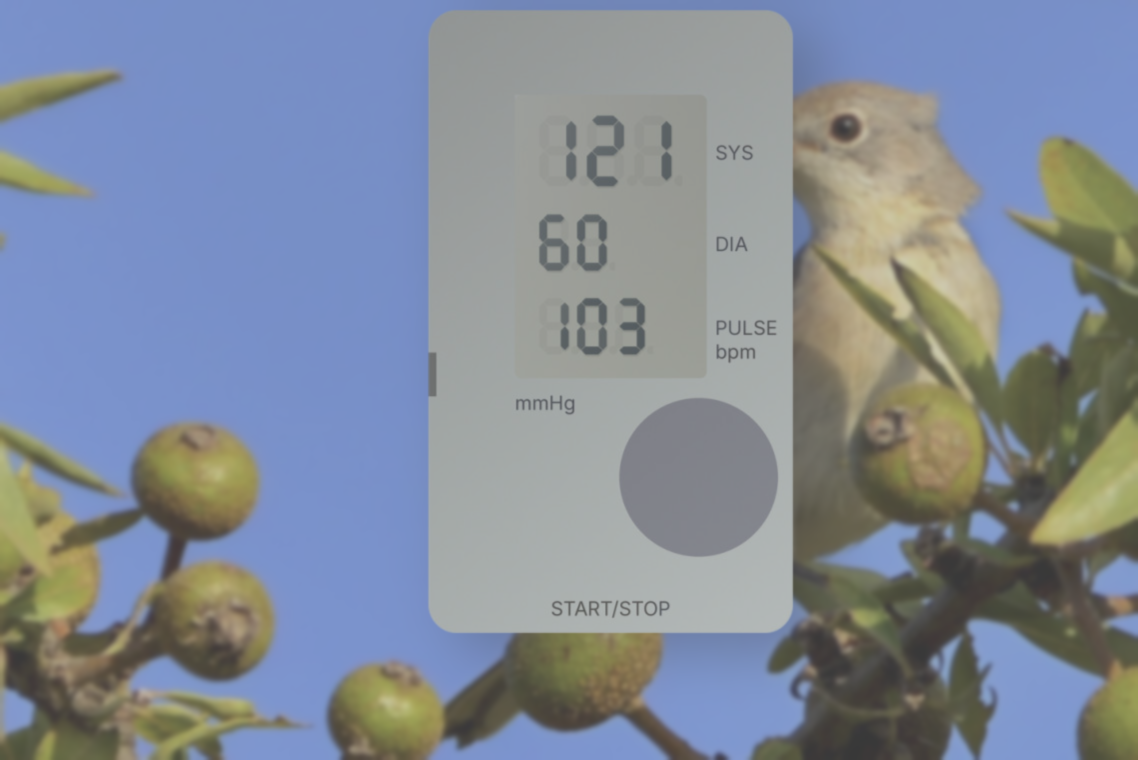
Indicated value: 121 mmHg
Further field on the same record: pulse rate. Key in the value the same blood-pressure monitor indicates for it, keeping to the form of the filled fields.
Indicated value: 103 bpm
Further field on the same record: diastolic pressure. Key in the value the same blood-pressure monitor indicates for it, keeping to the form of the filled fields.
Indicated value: 60 mmHg
